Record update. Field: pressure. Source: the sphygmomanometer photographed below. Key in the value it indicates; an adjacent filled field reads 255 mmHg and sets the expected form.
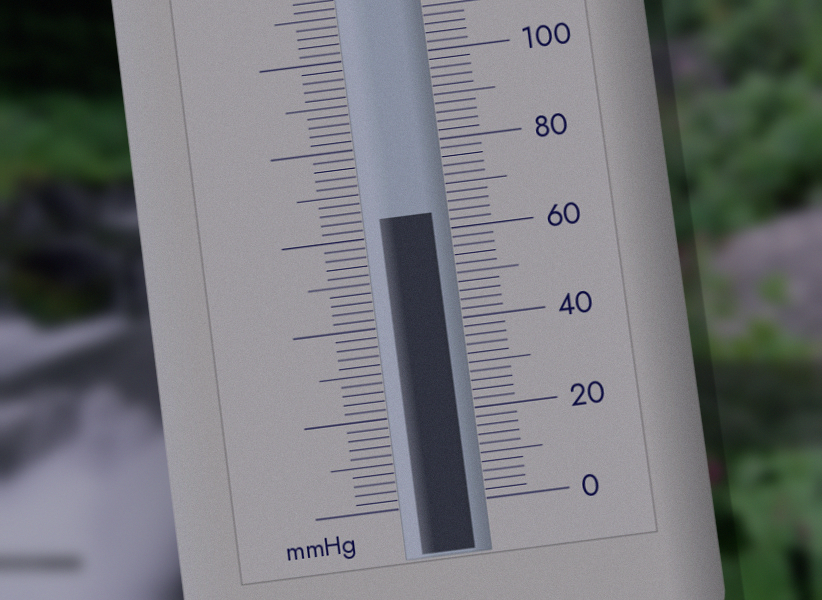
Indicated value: 64 mmHg
